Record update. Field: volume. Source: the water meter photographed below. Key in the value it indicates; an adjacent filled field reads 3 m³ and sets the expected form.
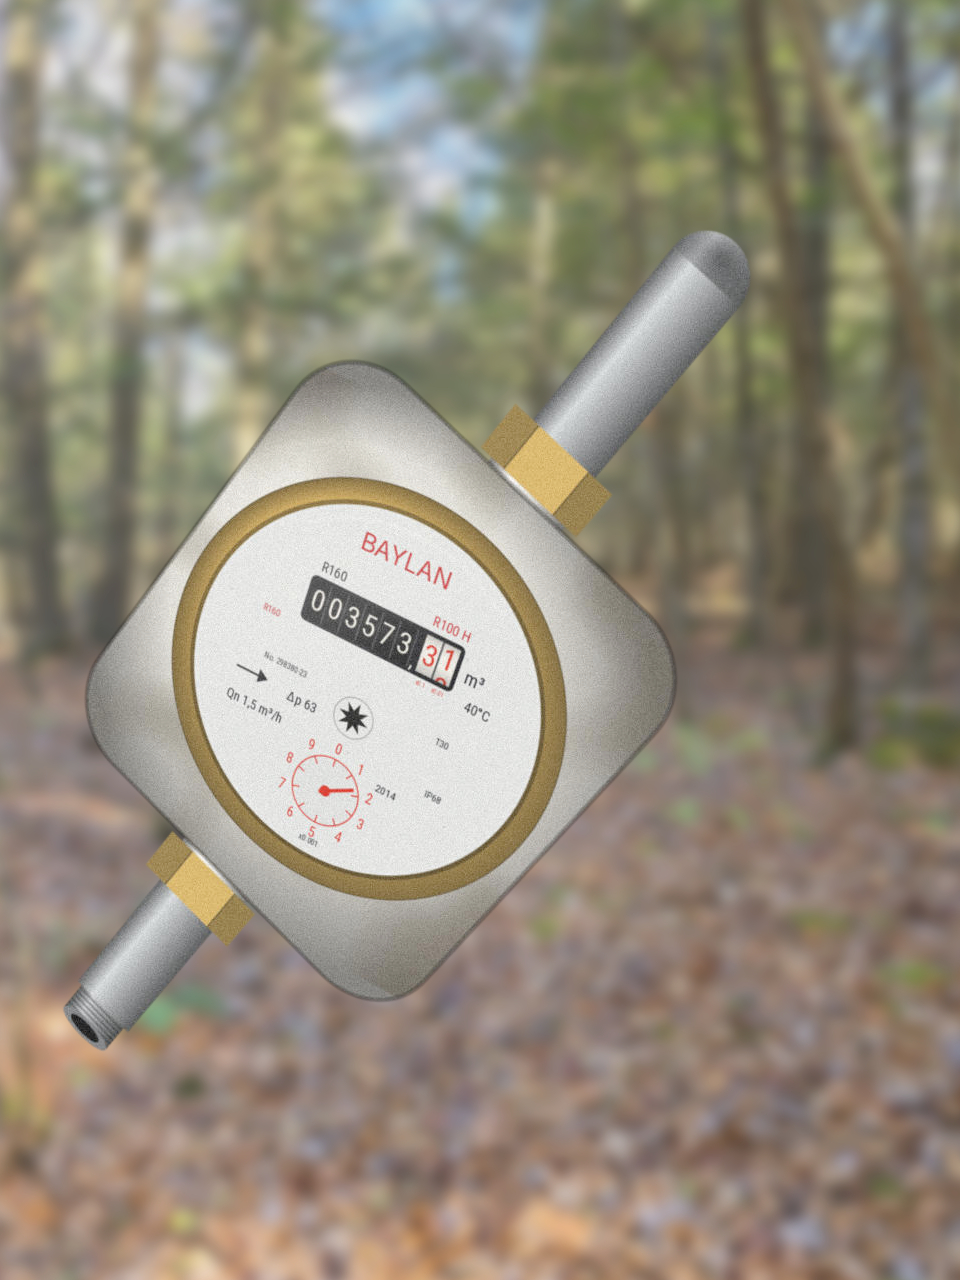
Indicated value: 3573.311 m³
